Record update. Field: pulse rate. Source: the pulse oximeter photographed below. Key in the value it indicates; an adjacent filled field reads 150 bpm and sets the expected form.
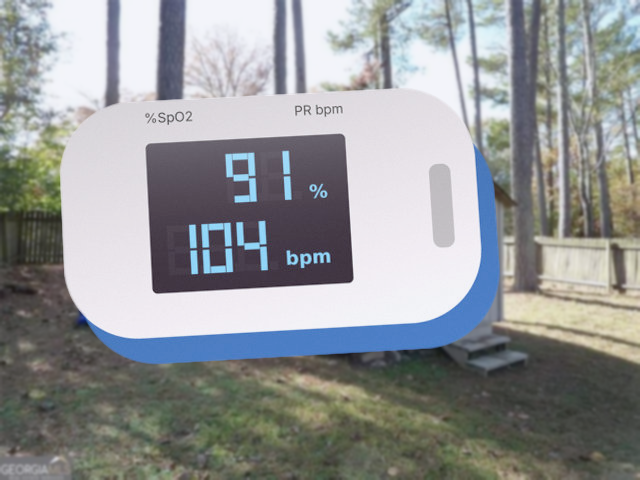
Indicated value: 104 bpm
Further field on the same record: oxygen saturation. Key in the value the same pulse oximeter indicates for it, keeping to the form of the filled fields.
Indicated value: 91 %
